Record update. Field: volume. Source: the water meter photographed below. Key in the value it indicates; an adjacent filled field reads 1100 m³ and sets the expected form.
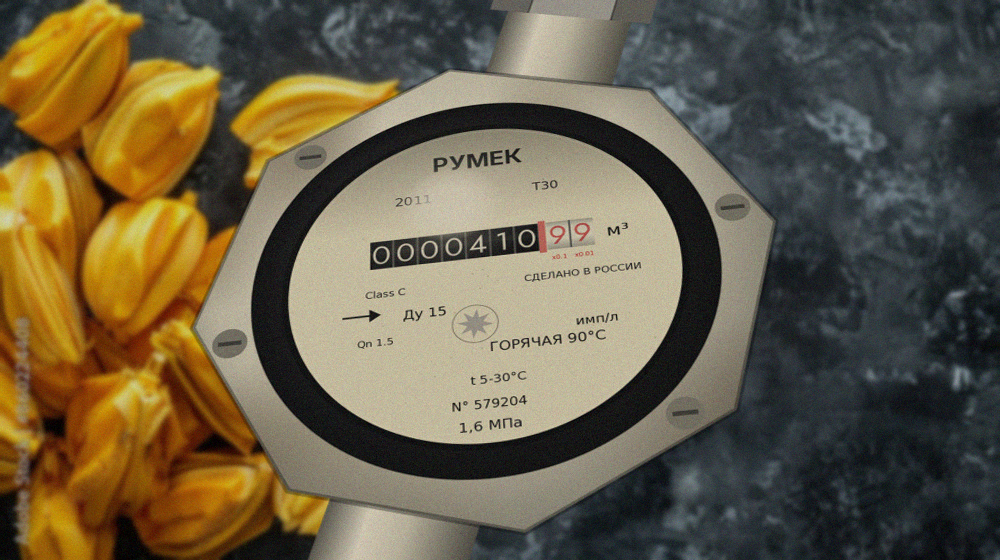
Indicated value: 410.99 m³
